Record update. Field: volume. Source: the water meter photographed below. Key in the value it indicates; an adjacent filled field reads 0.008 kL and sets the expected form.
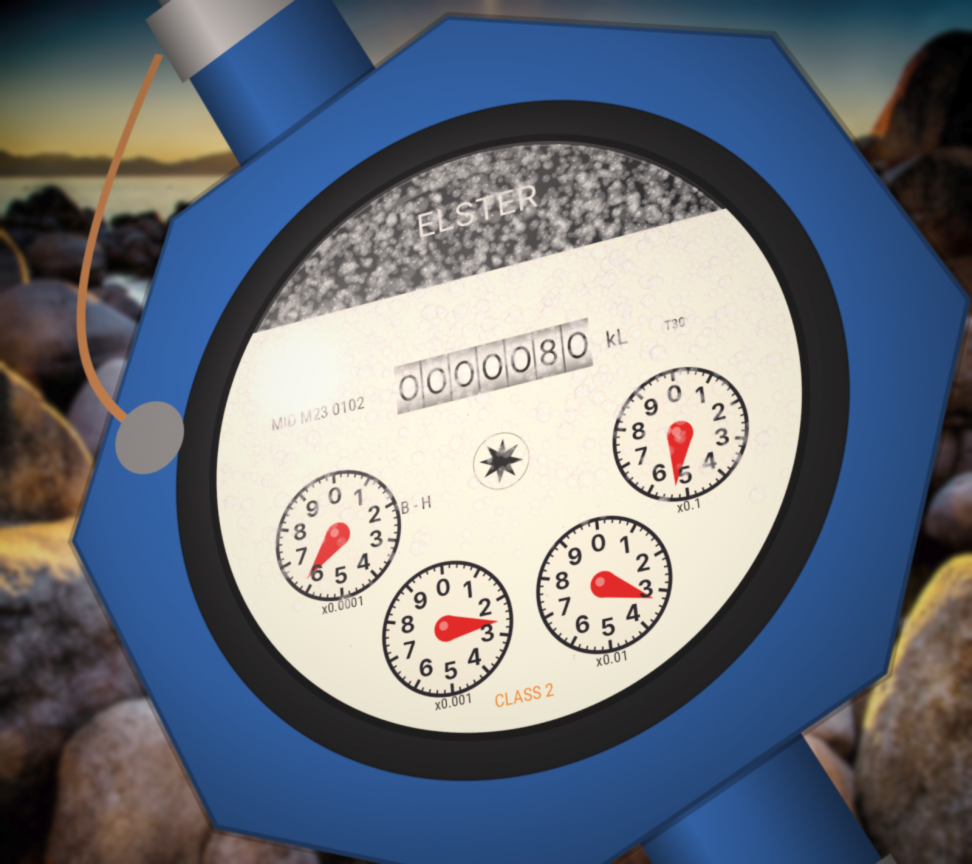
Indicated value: 80.5326 kL
